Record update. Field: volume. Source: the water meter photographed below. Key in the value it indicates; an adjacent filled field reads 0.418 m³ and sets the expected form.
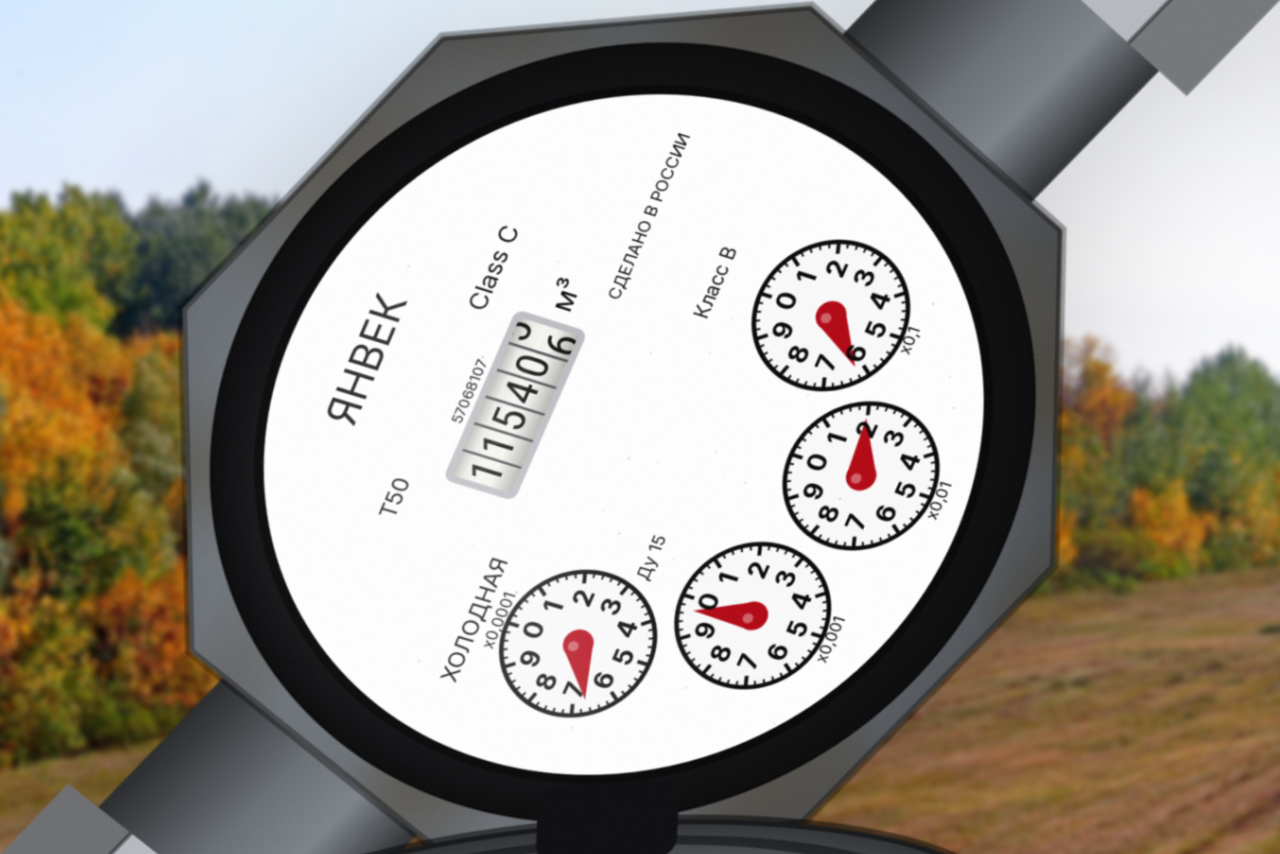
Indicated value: 115405.6196 m³
